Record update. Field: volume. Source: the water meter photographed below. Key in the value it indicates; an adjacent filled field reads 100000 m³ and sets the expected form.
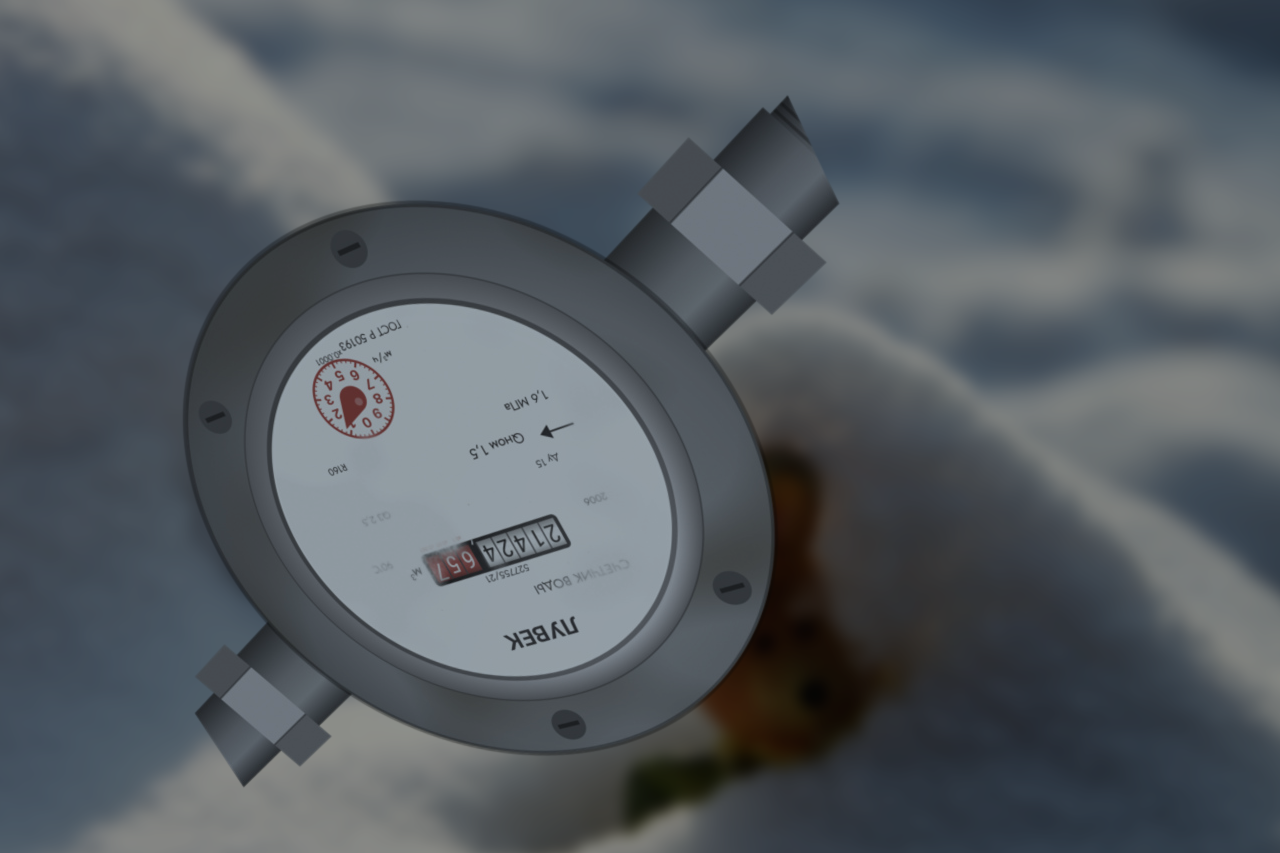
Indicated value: 21424.6571 m³
